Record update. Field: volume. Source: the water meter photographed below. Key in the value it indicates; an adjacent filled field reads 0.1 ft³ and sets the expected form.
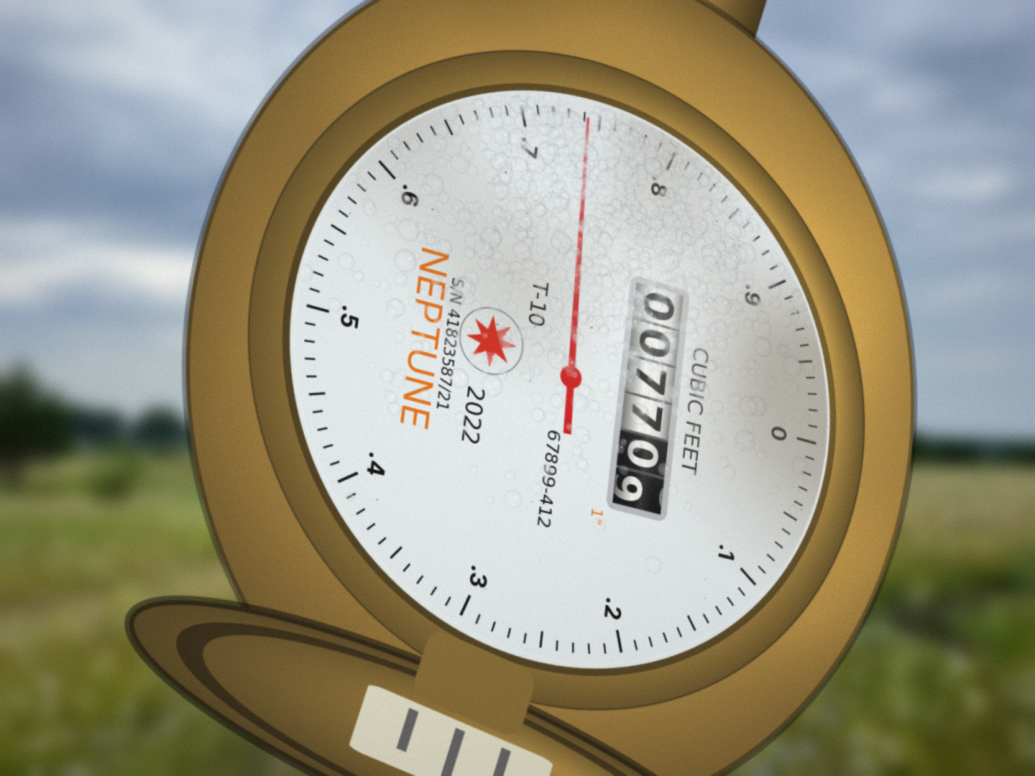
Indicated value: 7708.74 ft³
